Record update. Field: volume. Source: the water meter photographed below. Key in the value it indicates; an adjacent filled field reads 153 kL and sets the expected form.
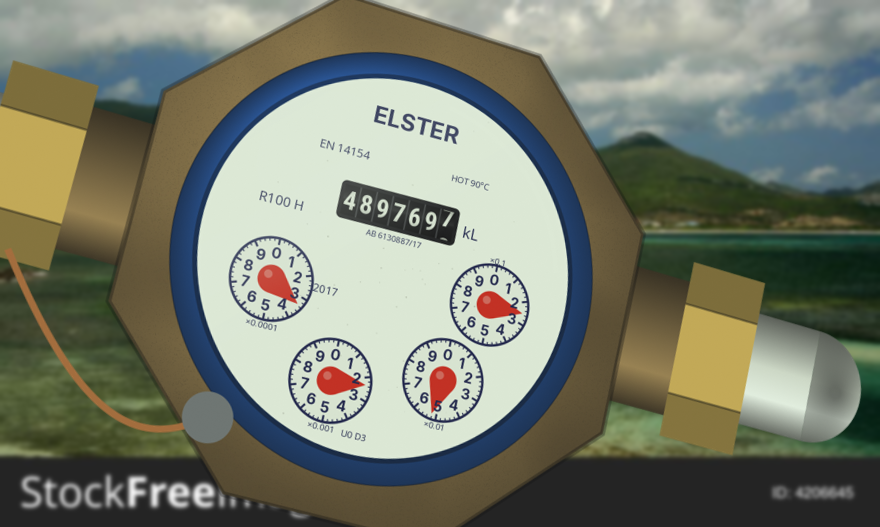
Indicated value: 4897697.2523 kL
